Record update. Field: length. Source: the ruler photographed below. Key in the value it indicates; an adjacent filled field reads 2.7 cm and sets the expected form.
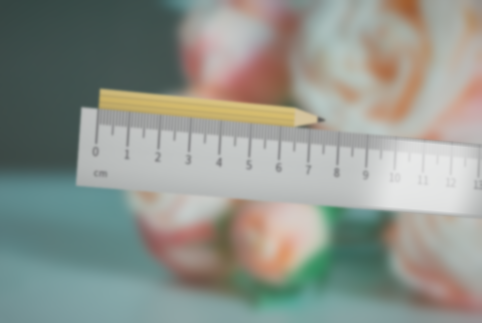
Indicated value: 7.5 cm
